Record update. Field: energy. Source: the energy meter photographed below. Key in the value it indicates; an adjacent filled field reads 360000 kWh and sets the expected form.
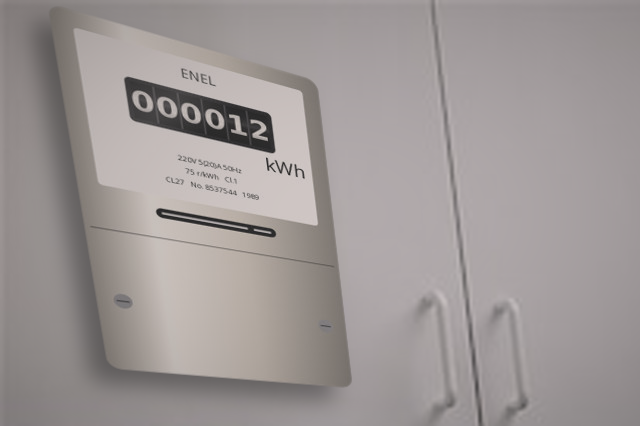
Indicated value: 12 kWh
